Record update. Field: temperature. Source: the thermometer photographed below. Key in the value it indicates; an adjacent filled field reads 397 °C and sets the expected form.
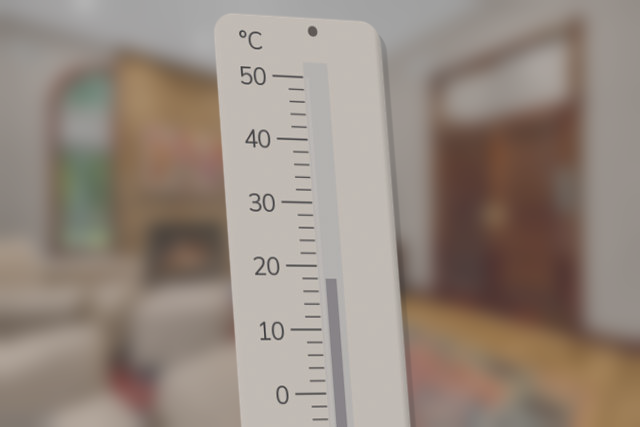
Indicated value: 18 °C
